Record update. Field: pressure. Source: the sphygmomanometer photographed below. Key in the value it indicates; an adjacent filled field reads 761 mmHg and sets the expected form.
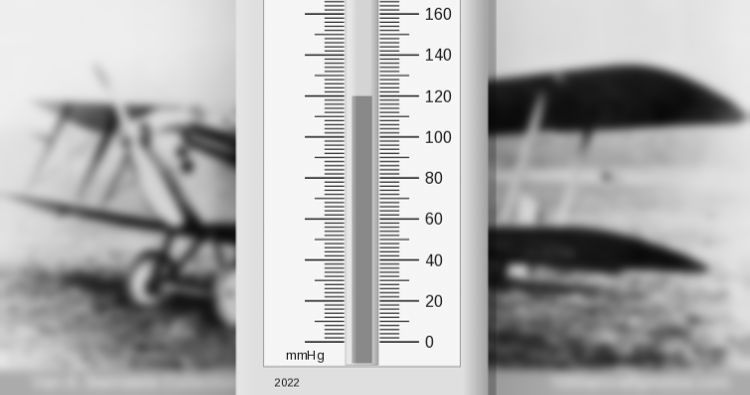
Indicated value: 120 mmHg
